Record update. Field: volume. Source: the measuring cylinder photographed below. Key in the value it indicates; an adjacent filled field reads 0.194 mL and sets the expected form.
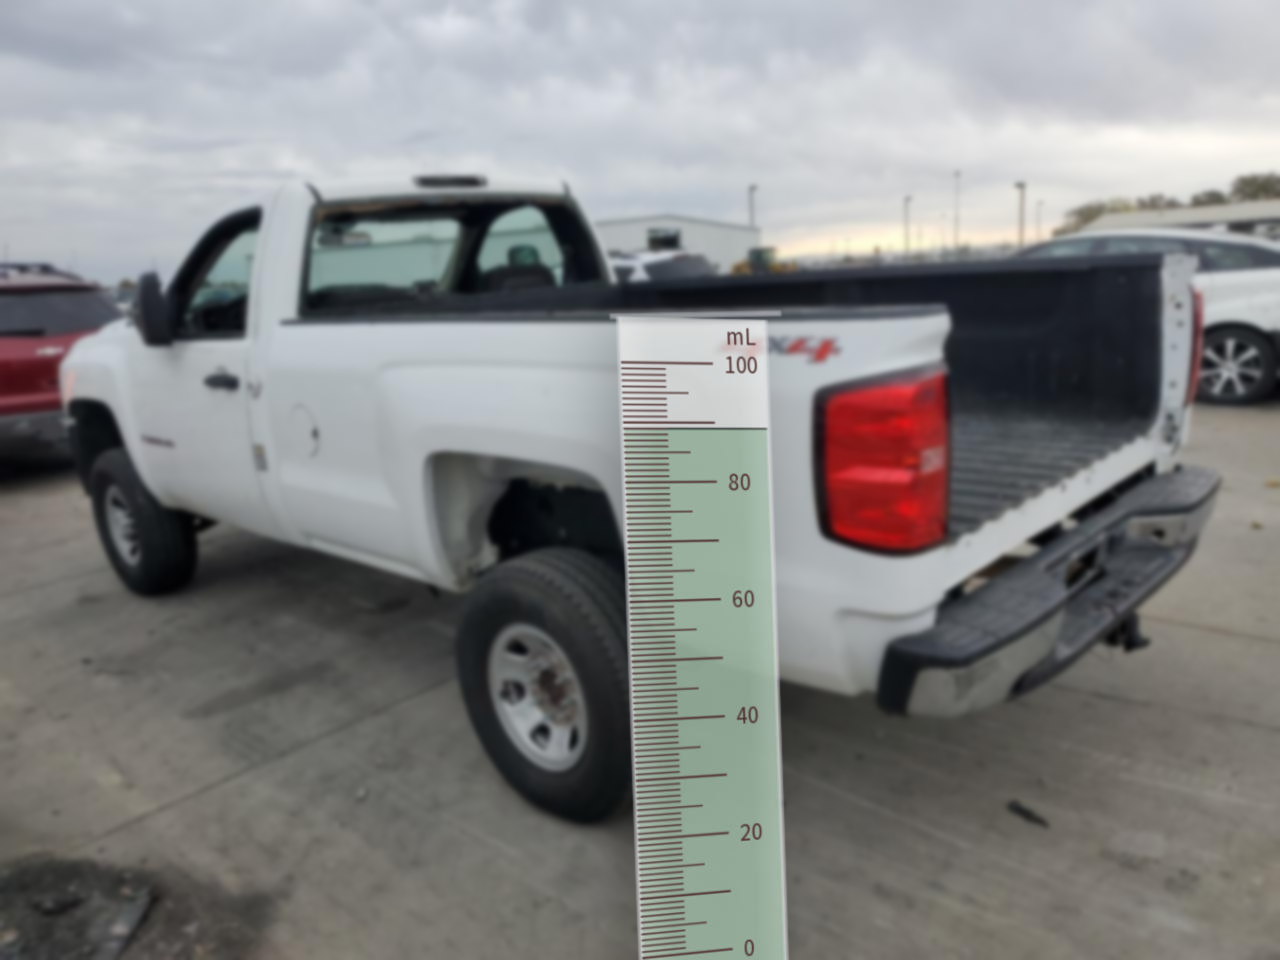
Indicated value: 89 mL
